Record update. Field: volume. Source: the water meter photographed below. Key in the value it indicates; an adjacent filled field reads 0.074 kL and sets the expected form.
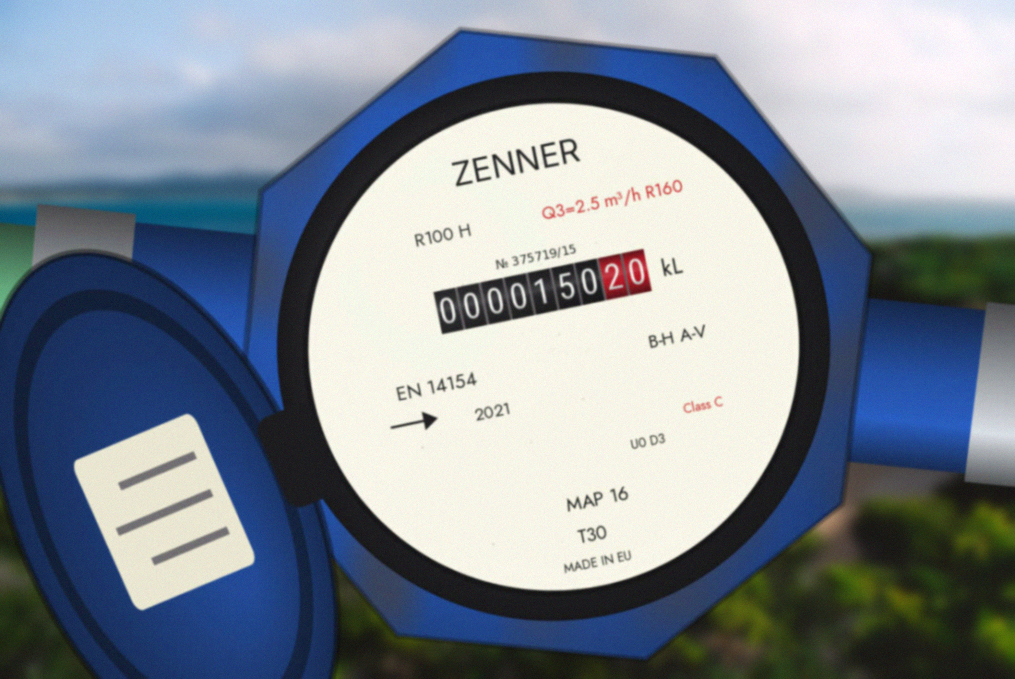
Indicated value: 150.20 kL
